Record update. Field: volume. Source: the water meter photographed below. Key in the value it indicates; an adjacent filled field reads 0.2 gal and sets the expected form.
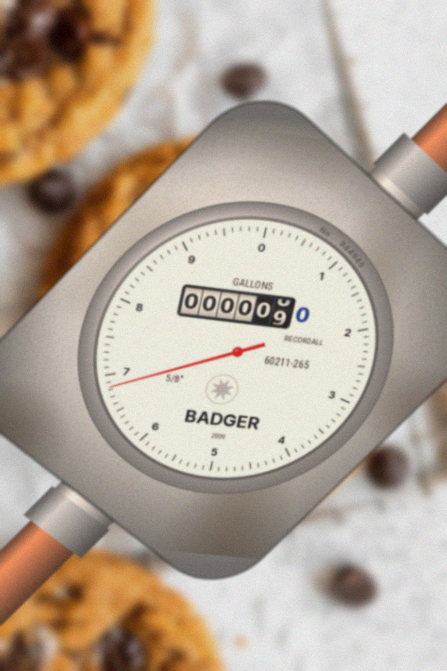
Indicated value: 86.8 gal
